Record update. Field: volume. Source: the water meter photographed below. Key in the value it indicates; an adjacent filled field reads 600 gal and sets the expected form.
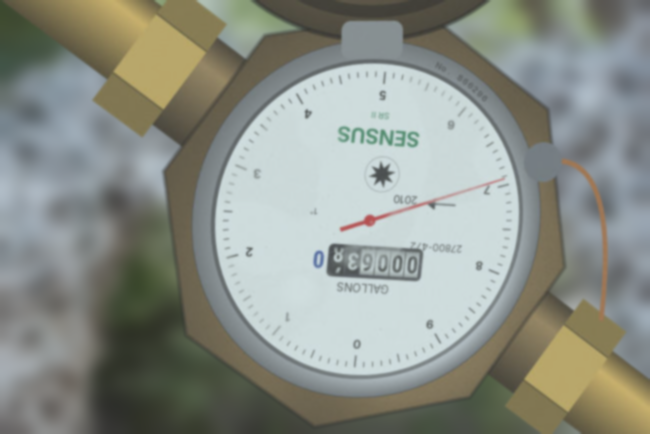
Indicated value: 6376.9 gal
